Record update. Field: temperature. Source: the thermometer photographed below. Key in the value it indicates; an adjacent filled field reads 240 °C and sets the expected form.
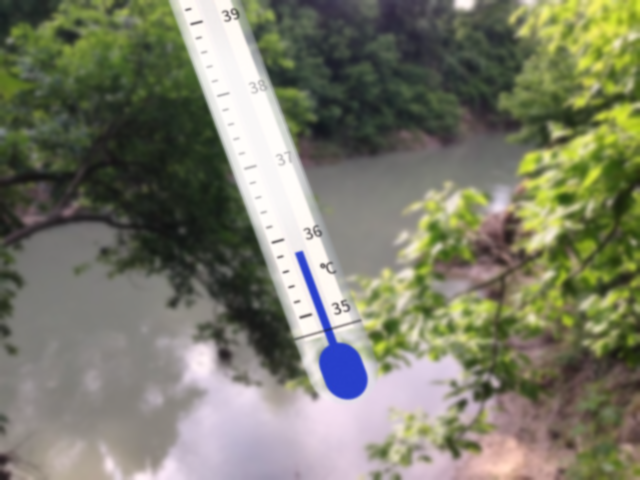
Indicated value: 35.8 °C
